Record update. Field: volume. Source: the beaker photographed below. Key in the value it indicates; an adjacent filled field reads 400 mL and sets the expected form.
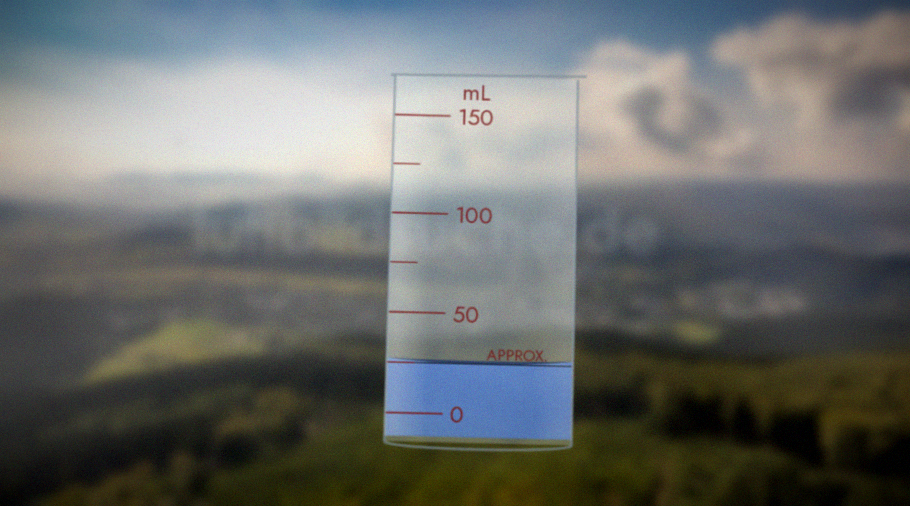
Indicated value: 25 mL
